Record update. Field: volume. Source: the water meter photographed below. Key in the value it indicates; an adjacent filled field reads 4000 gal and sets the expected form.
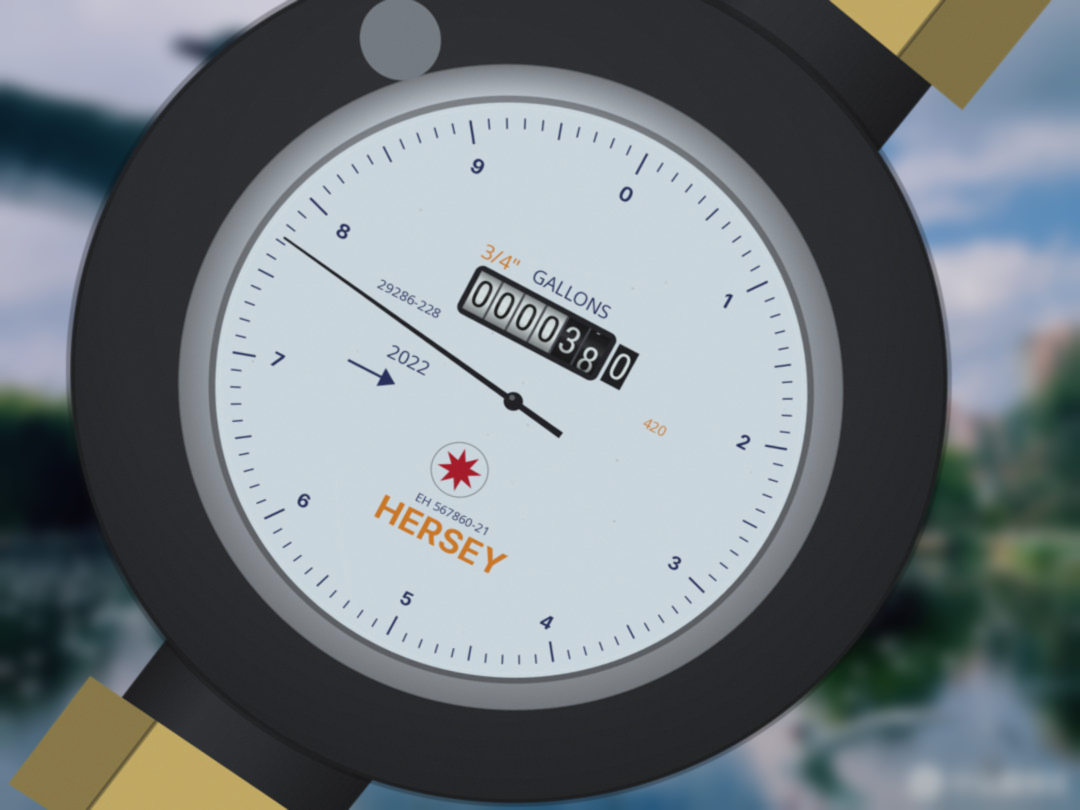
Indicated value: 377.7 gal
